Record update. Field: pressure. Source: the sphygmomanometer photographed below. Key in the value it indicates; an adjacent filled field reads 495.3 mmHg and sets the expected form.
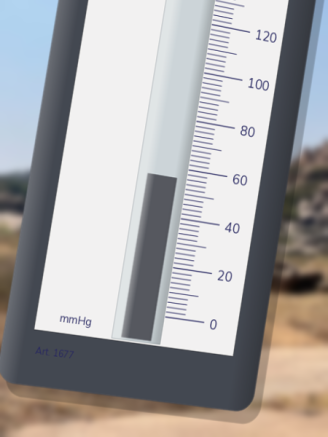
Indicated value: 56 mmHg
